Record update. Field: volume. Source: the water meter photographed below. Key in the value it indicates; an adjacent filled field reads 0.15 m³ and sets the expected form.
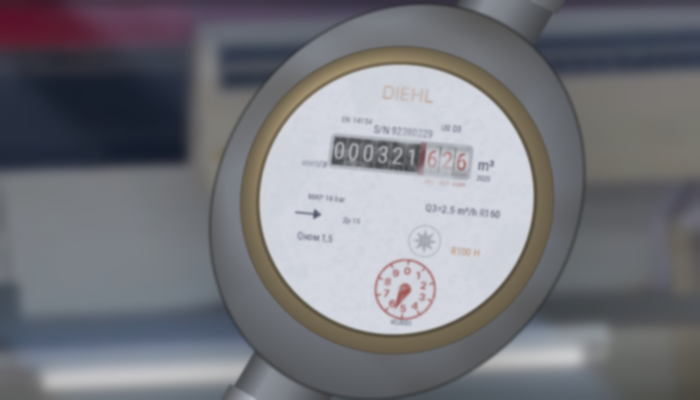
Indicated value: 321.6265 m³
